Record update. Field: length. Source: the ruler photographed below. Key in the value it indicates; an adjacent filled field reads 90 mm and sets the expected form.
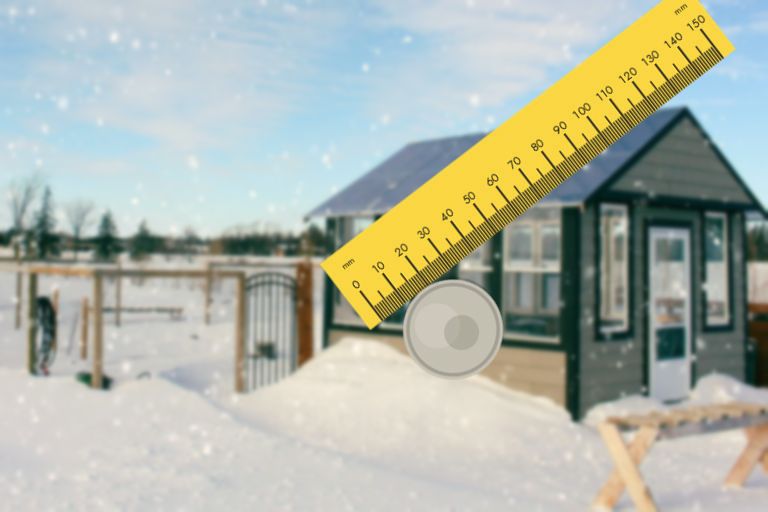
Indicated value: 35 mm
